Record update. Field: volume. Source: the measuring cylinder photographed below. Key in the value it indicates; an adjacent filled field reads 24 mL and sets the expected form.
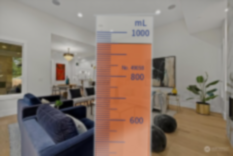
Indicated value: 950 mL
